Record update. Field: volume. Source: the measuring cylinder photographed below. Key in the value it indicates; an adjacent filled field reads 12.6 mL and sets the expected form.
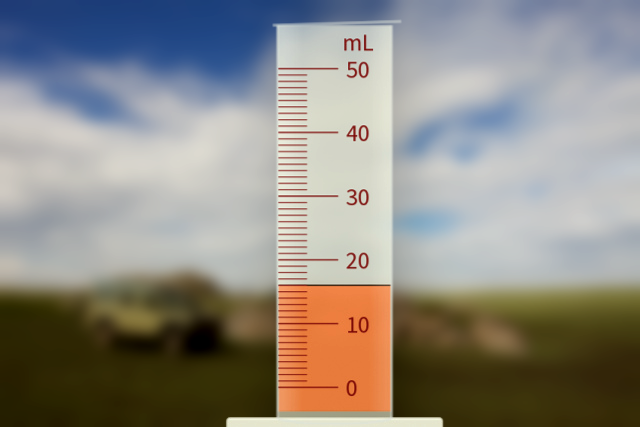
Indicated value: 16 mL
